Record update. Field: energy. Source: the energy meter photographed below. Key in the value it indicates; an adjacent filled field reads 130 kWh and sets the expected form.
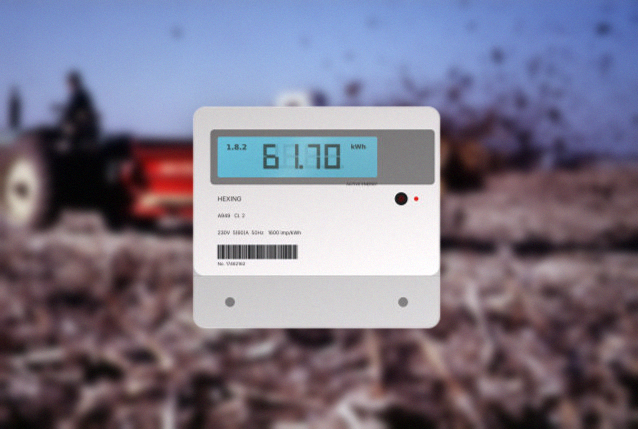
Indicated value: 61.70 kWh
